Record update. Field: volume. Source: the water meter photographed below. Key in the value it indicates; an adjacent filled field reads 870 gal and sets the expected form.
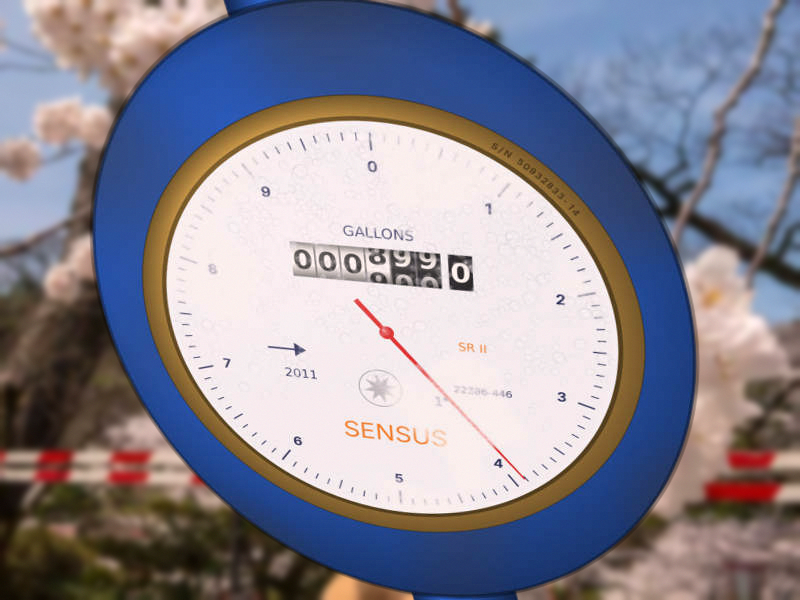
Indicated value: 8993.9 gal
